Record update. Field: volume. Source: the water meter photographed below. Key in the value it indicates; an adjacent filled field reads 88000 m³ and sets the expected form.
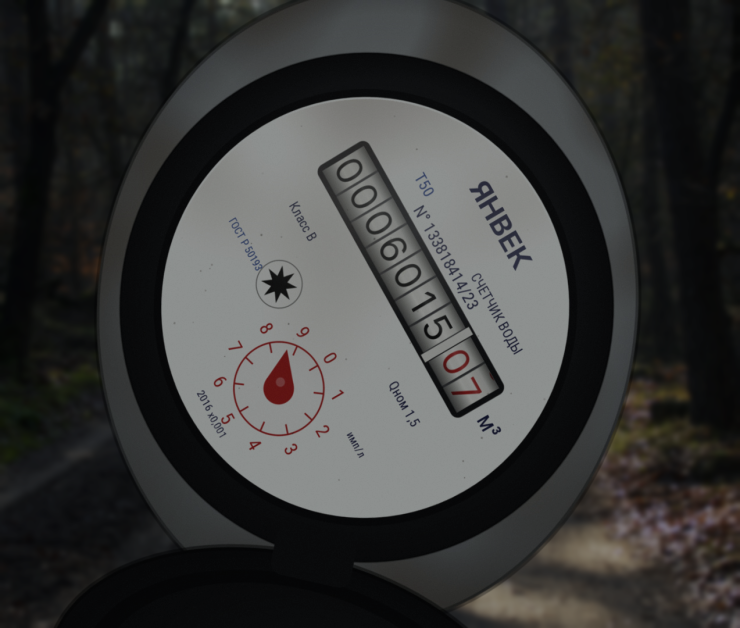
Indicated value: 6015.068 m³
